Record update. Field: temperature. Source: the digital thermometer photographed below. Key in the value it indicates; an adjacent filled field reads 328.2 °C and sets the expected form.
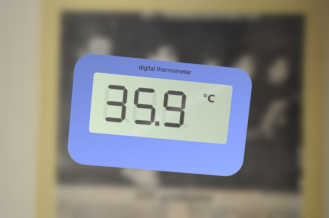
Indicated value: 35.9 °C
